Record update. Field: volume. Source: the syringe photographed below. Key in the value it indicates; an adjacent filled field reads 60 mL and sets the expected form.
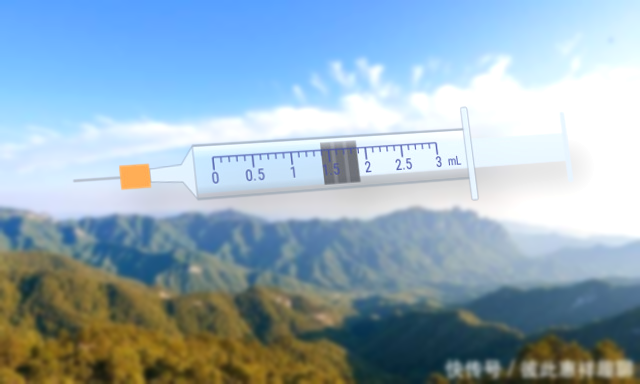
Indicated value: 1.4 mL
